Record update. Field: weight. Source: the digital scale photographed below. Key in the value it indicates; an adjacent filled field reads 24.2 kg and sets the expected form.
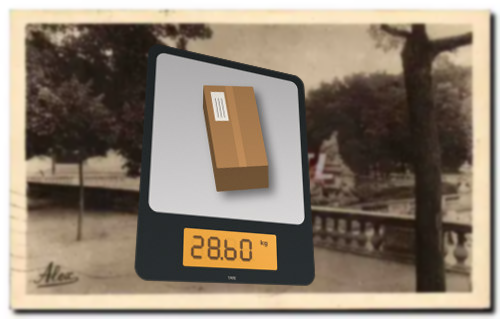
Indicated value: 28.60 kg
